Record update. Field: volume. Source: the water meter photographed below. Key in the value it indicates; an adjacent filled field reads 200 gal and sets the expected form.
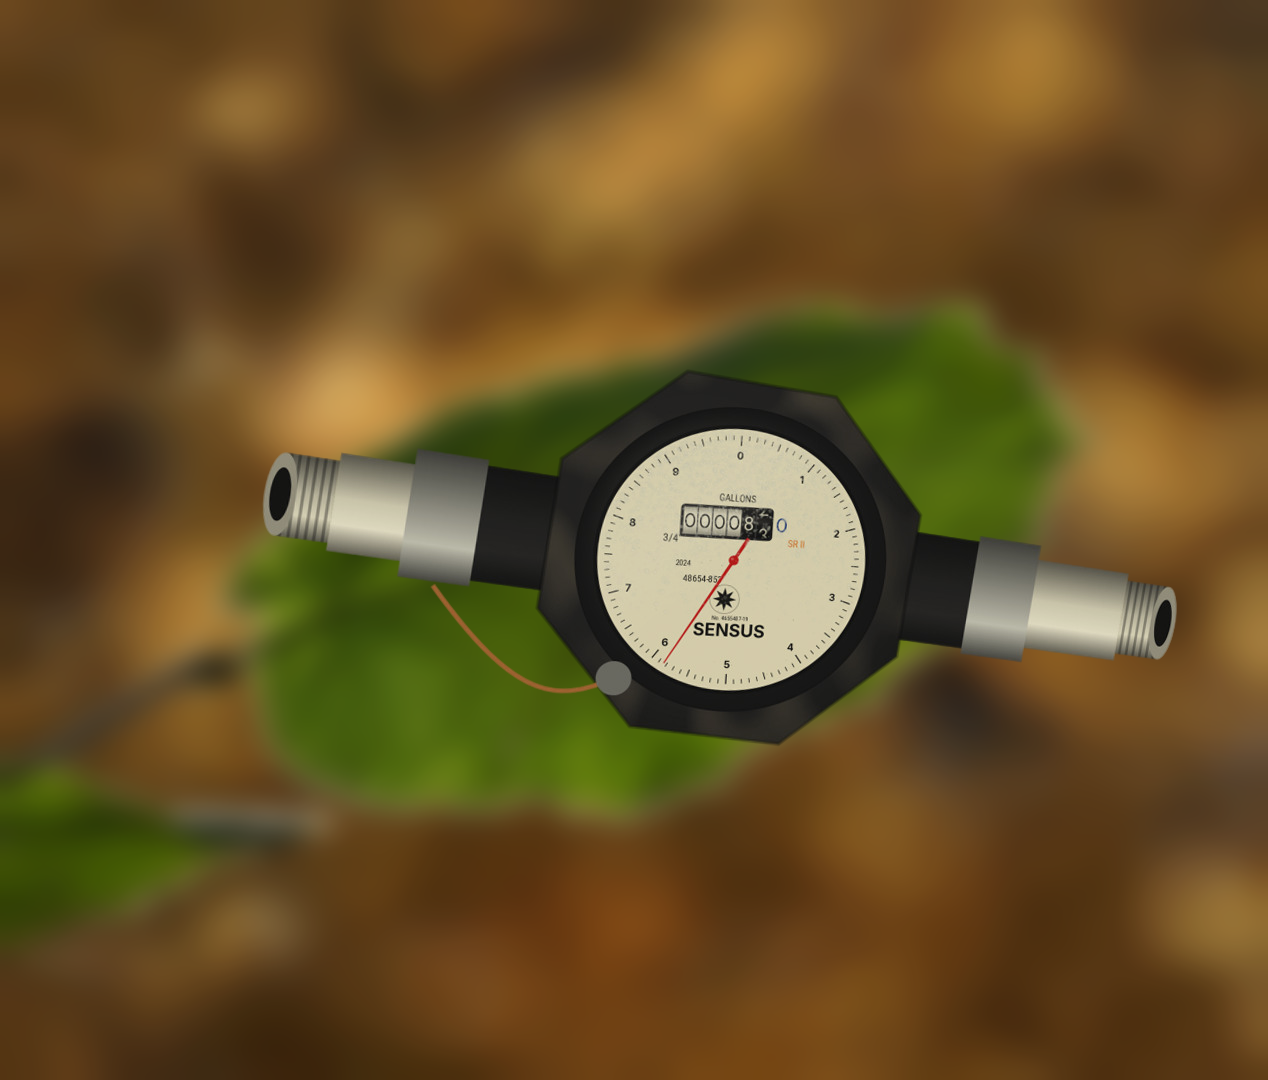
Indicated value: 825.8 gal
